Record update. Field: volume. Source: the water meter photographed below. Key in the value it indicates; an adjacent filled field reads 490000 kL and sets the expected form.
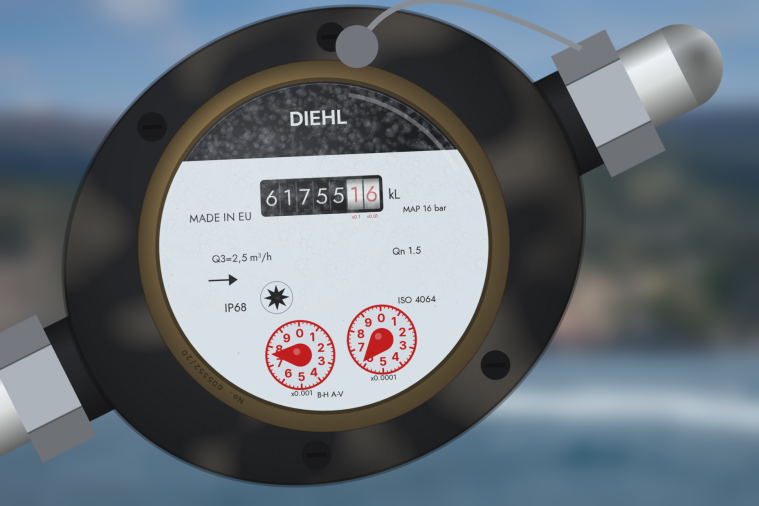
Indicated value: 61755.1676 kL
